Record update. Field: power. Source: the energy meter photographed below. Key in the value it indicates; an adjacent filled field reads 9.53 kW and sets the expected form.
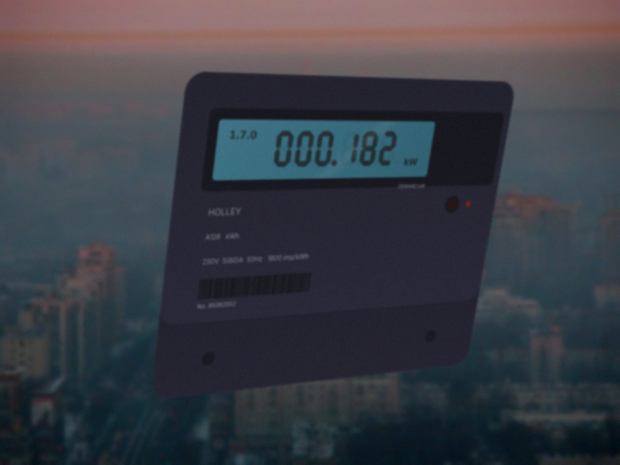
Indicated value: 0.182 kW
